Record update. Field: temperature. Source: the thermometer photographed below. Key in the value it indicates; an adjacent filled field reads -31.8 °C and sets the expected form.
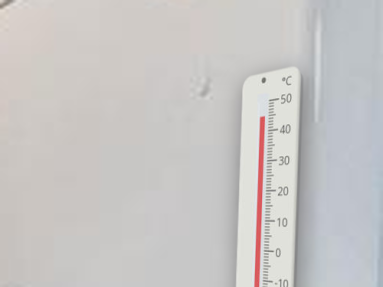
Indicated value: 45 °C
